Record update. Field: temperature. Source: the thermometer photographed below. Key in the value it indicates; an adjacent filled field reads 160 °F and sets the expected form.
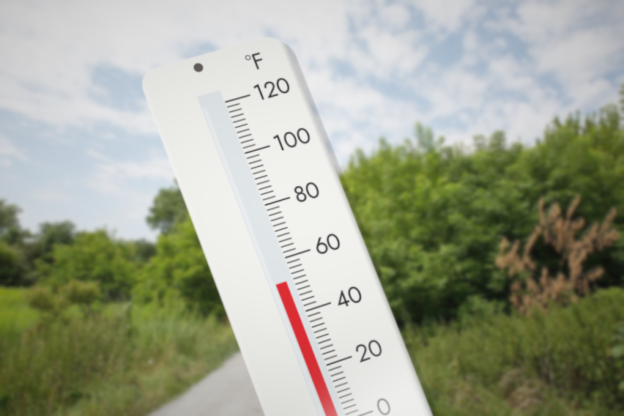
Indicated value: 52 °F
